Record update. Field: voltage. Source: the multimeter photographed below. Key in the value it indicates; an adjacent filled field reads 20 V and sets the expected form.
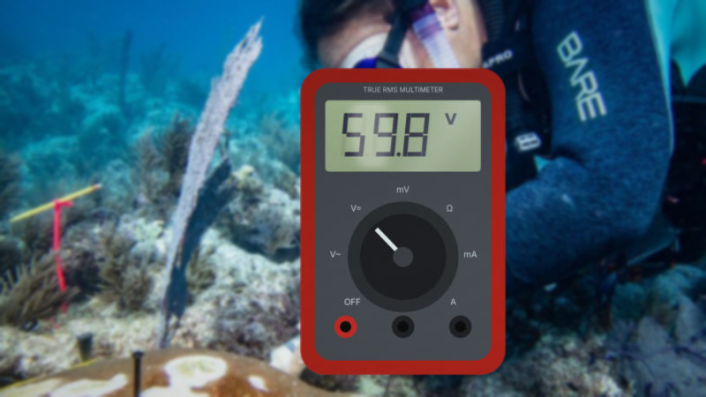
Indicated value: 59.8 V
